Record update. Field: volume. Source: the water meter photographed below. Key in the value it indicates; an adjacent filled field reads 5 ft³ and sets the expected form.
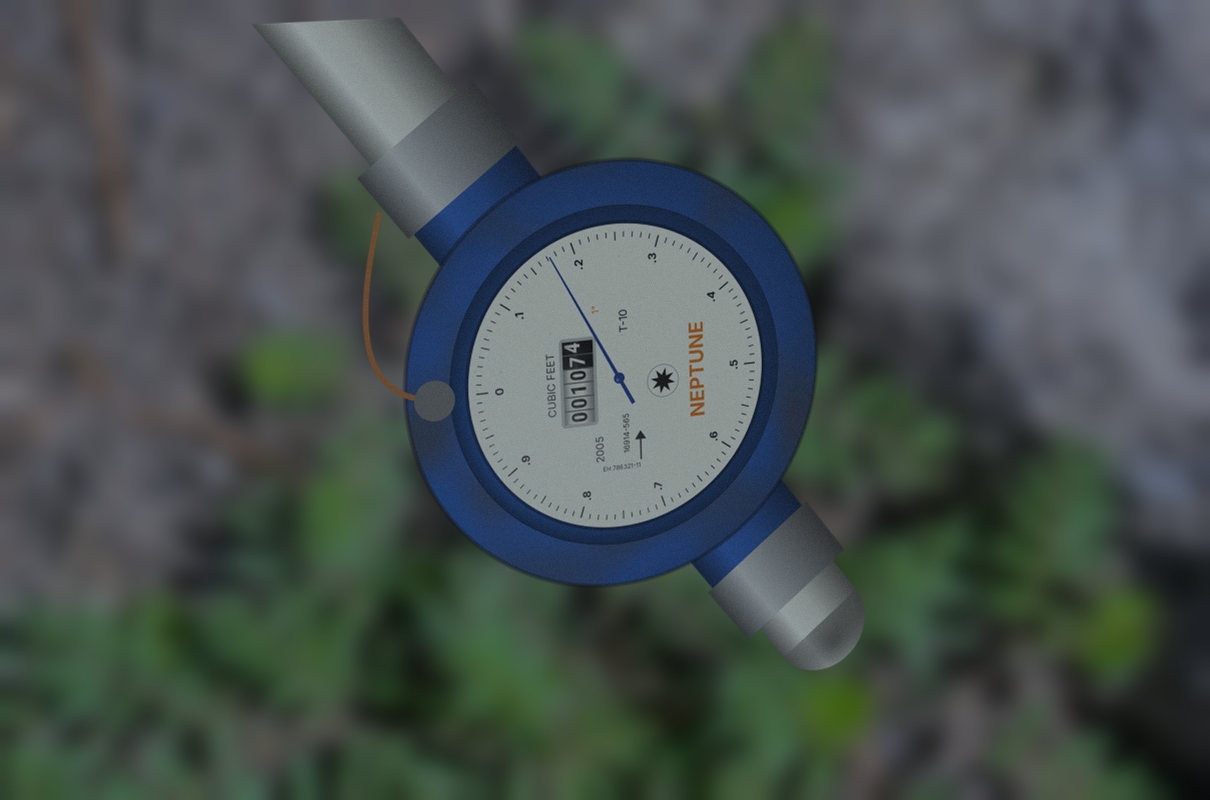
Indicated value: 1074.17 ft³
